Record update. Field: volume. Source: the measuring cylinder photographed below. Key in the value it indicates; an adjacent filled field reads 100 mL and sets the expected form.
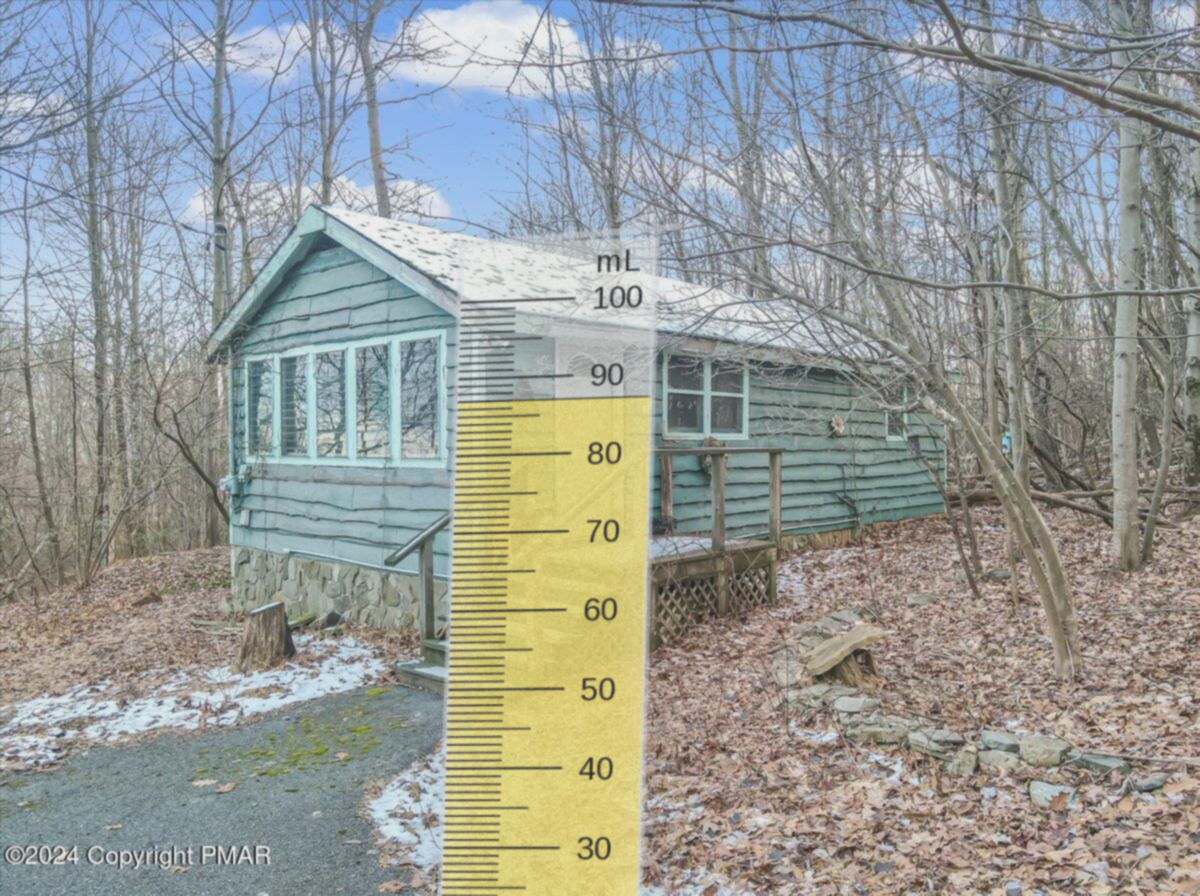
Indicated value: 87 mL
